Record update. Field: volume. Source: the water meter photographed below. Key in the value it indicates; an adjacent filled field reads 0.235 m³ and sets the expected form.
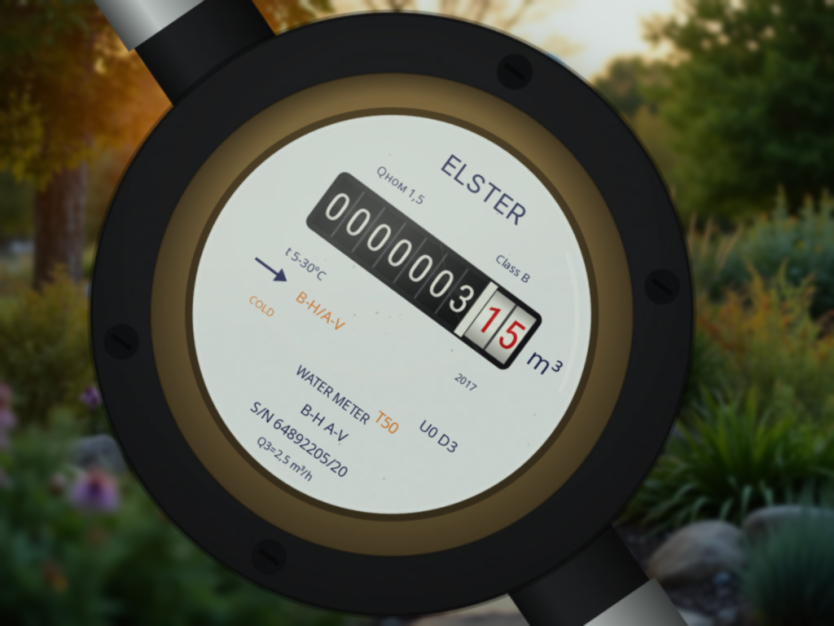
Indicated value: 3.15 m³
